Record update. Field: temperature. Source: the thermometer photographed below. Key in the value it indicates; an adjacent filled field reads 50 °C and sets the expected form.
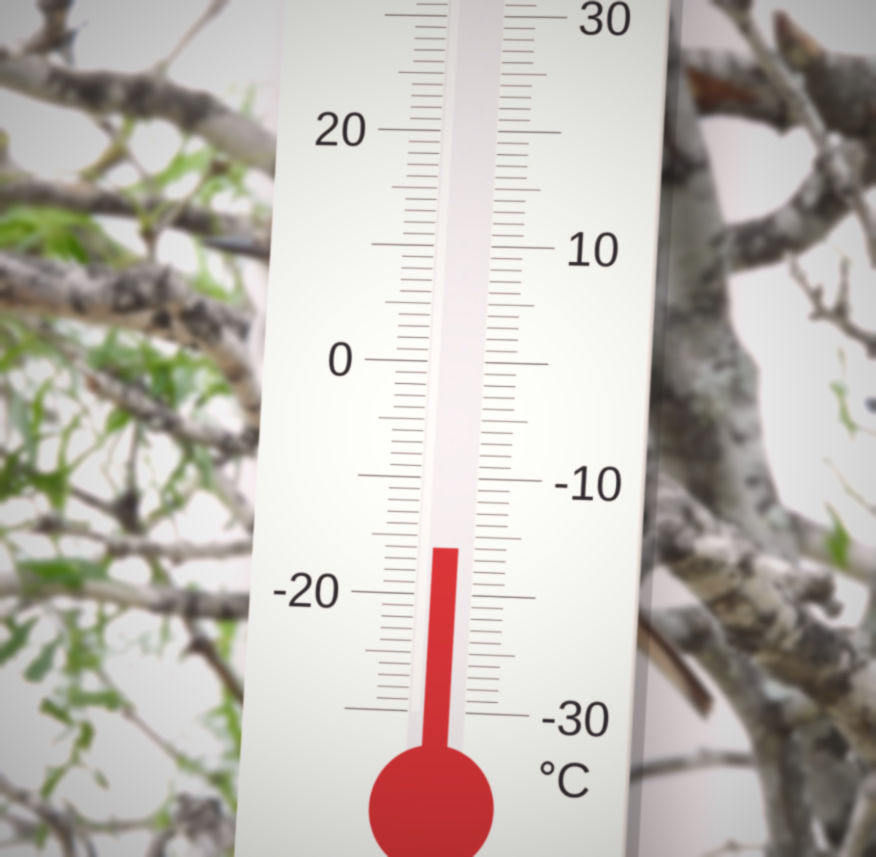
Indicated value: -16 °C
